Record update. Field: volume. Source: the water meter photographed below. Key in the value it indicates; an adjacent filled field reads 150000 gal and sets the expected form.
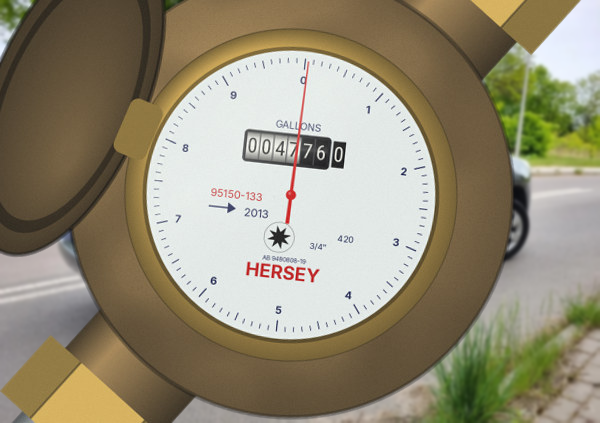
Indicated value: 47760.0 gal
